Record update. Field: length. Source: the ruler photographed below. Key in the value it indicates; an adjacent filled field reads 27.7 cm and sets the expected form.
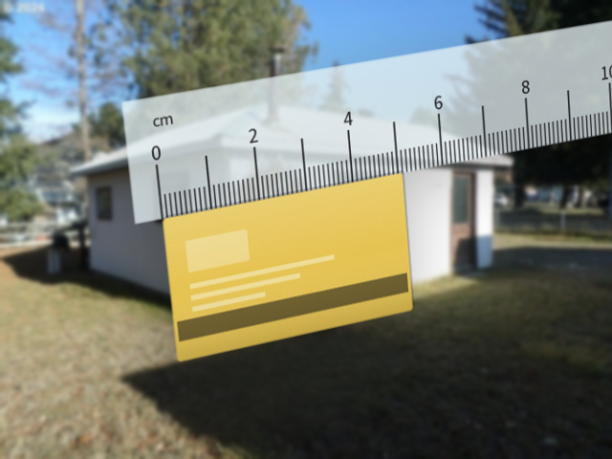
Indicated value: 5.1 cm
